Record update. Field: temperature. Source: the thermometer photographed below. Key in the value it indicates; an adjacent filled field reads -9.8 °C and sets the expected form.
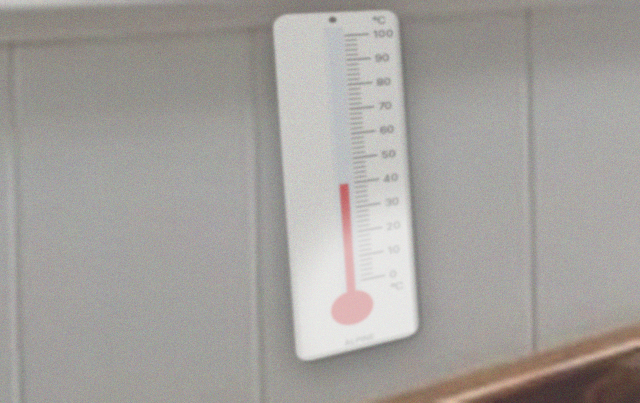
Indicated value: 40 °C
